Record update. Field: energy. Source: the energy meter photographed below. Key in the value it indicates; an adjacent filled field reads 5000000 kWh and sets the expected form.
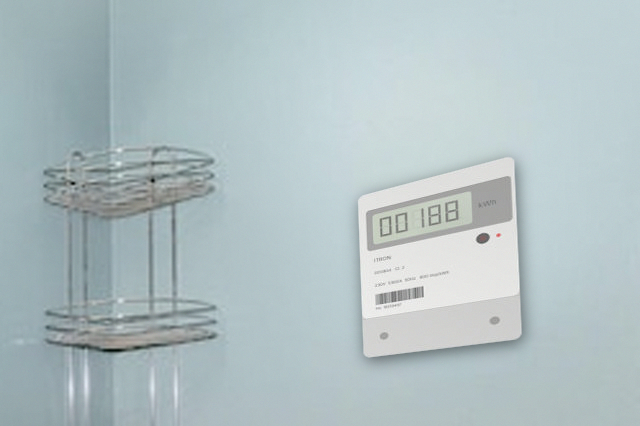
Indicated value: 188 kWh
